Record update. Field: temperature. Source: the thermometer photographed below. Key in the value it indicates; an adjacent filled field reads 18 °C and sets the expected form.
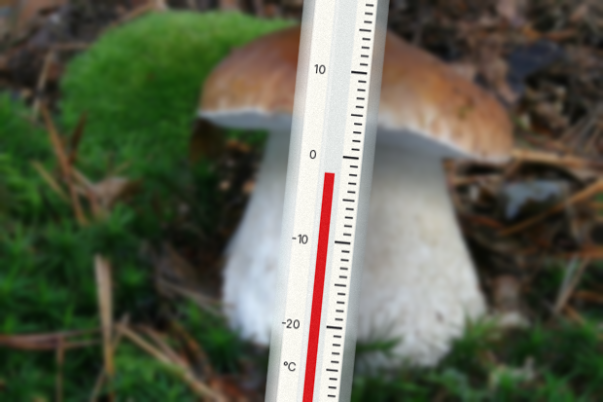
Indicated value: -2 °C
